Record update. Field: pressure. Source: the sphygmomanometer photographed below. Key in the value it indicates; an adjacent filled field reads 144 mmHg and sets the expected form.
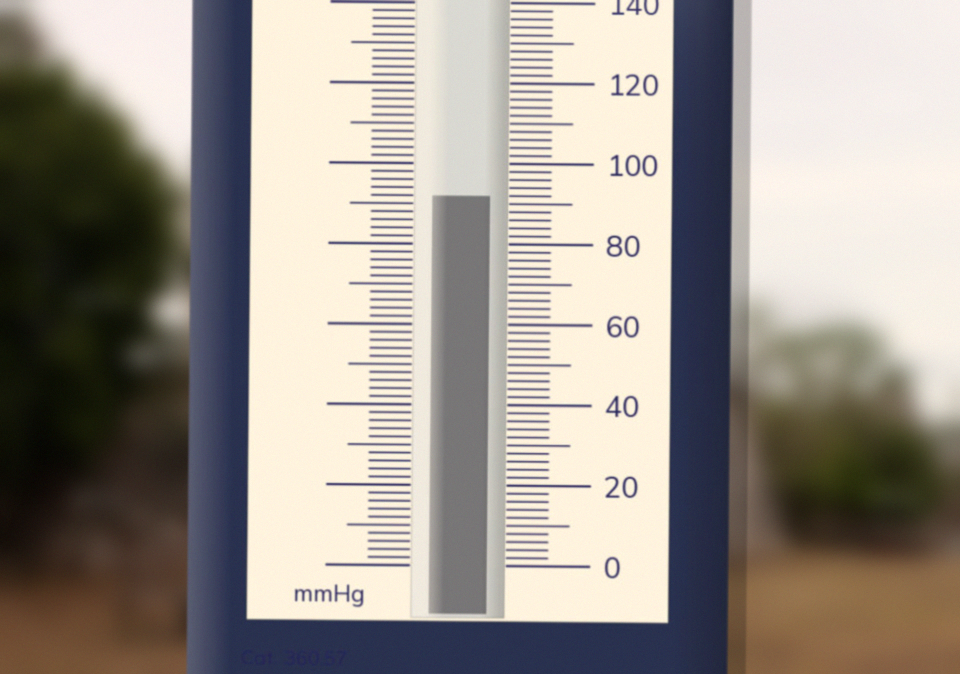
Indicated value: 92 mmHg
